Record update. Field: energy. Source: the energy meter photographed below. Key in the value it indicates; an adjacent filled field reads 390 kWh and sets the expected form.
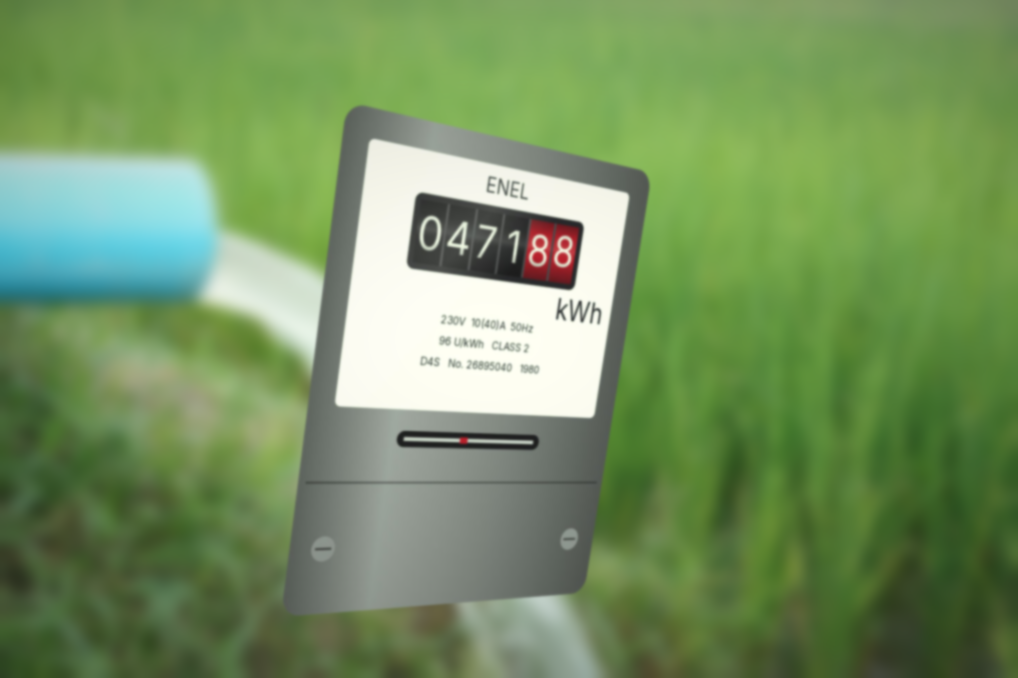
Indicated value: 471.88 kWh
